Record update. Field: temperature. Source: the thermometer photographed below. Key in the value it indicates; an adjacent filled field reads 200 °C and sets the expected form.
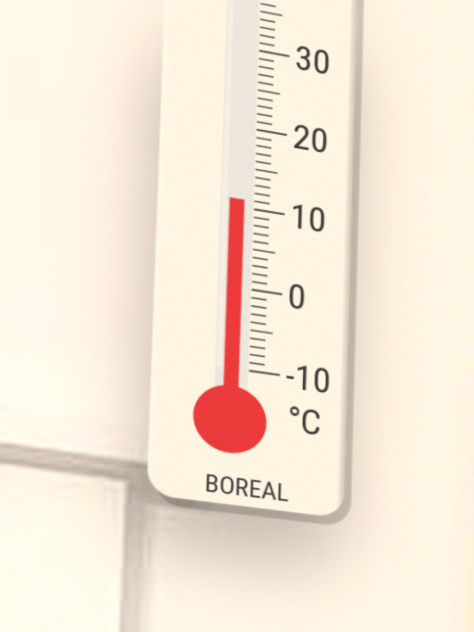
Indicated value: 11 °C
